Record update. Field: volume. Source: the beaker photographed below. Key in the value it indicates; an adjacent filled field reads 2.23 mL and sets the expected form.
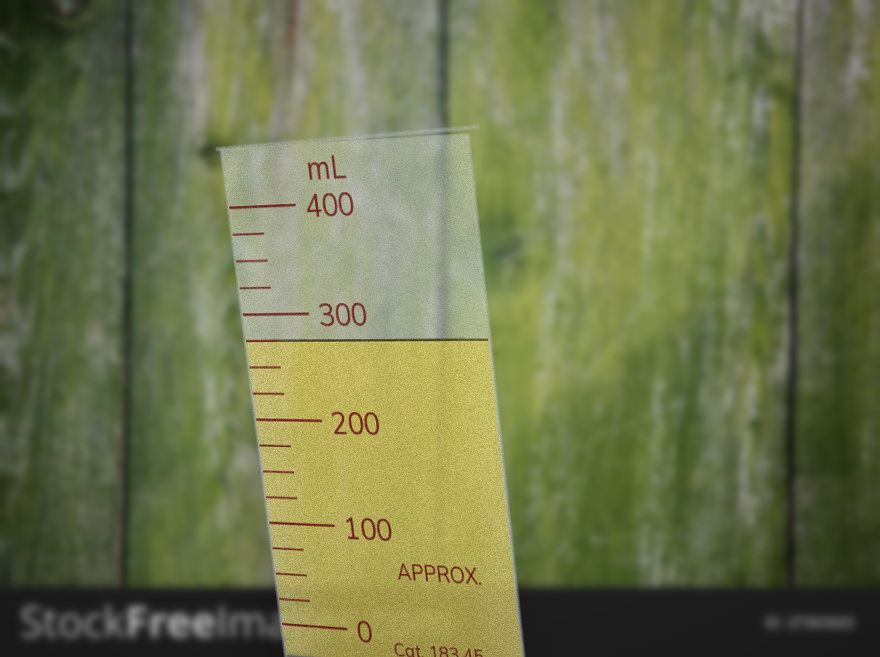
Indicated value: 275 mL
